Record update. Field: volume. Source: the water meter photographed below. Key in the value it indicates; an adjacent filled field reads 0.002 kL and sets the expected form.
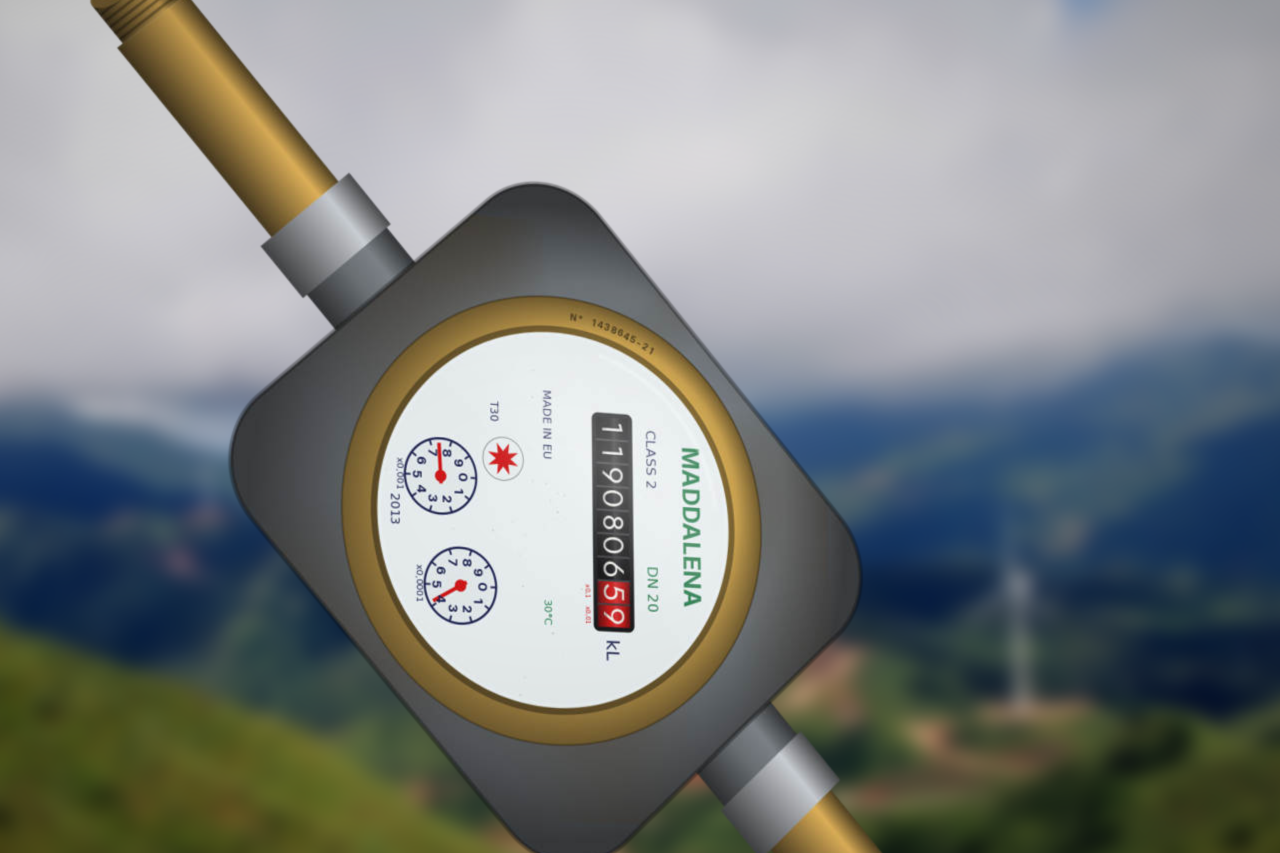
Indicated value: 1190806.5974 kL
